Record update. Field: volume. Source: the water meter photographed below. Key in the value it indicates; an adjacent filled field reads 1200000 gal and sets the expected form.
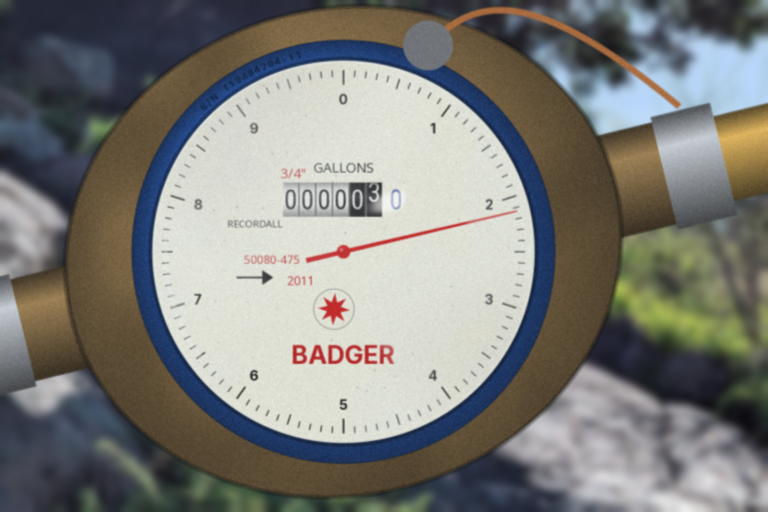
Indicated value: 32.1 gal
